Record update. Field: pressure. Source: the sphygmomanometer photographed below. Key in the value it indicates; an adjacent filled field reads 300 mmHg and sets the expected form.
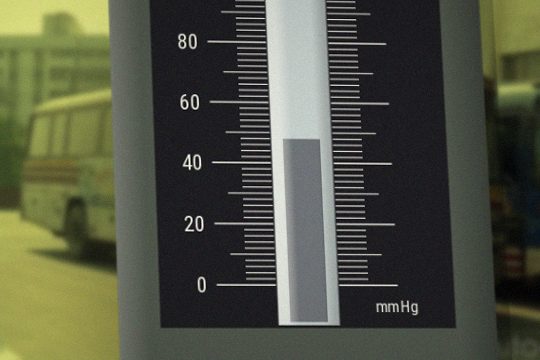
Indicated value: 48 mmHg
